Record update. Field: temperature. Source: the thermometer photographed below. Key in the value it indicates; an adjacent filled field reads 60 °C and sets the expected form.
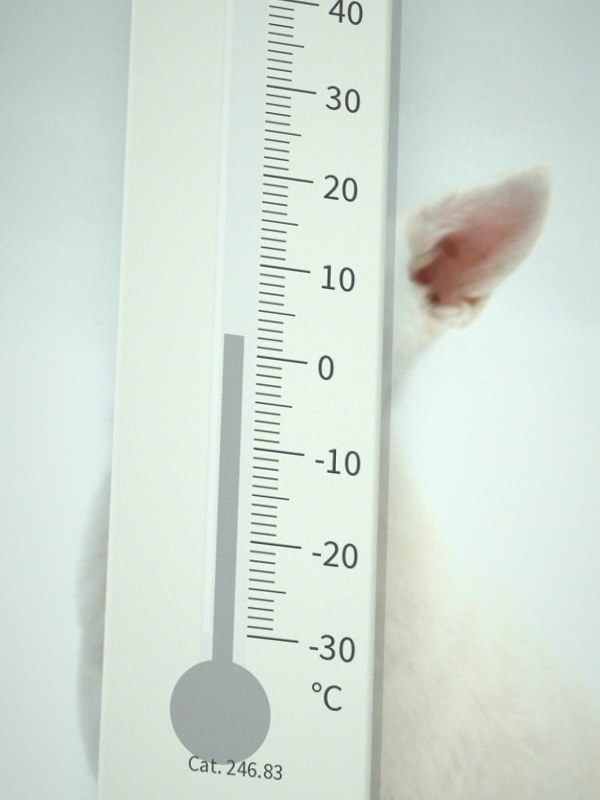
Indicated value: 2 °C
